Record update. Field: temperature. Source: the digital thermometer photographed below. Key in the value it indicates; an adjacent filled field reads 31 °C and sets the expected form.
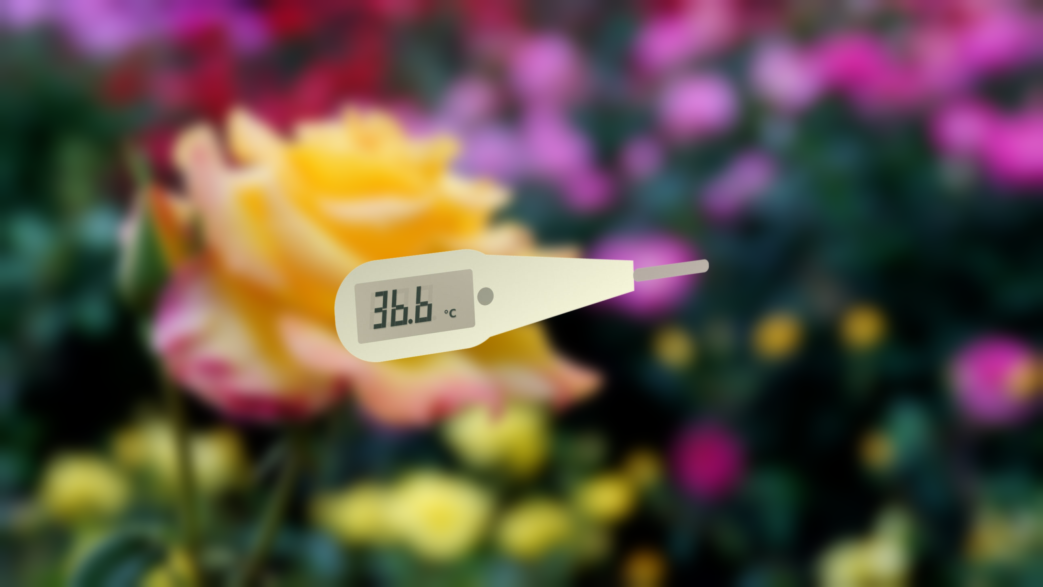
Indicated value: 36.6 °C
